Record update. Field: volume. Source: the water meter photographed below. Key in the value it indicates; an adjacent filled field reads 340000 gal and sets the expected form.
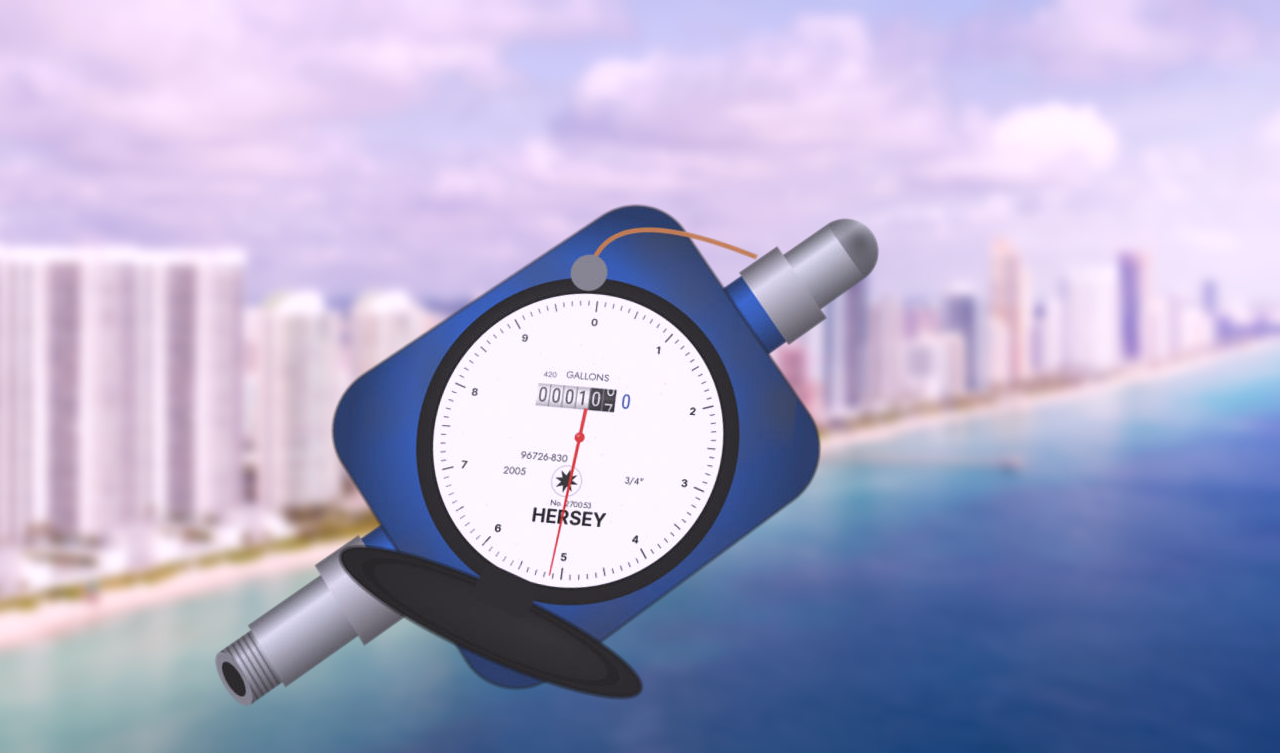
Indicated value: 1065.1 gal
